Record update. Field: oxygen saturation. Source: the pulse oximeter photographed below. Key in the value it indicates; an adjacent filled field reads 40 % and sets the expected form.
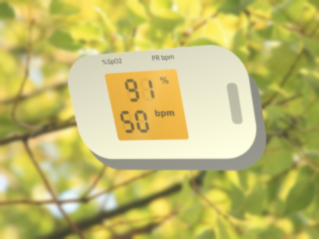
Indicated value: 91 %
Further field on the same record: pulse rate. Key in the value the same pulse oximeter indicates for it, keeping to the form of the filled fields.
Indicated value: 50 bpm
